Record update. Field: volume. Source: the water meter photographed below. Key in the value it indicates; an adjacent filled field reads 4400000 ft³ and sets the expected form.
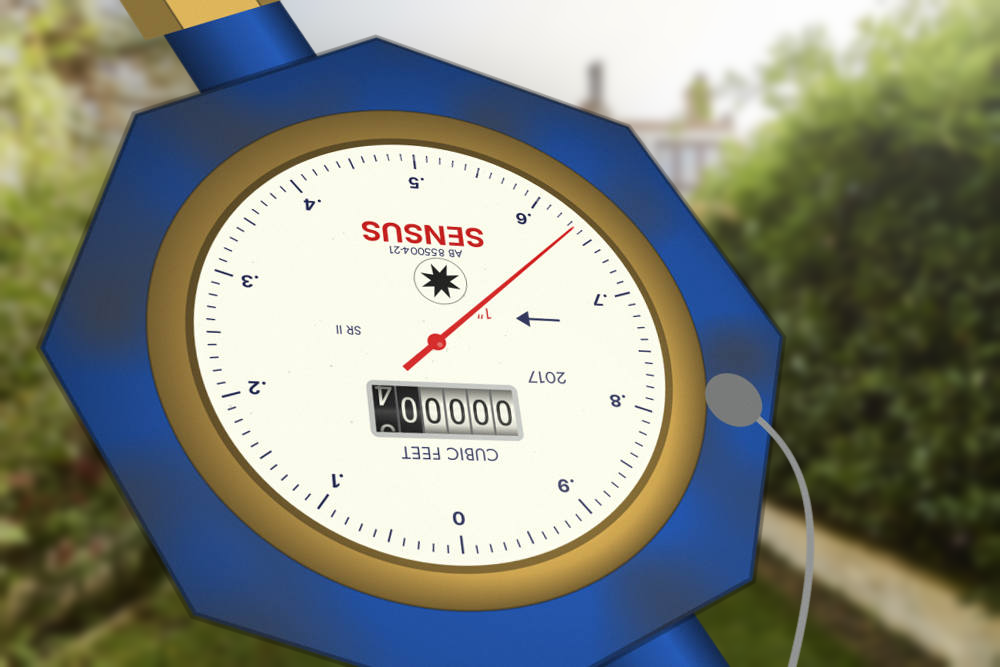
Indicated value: 3.63 ft³
